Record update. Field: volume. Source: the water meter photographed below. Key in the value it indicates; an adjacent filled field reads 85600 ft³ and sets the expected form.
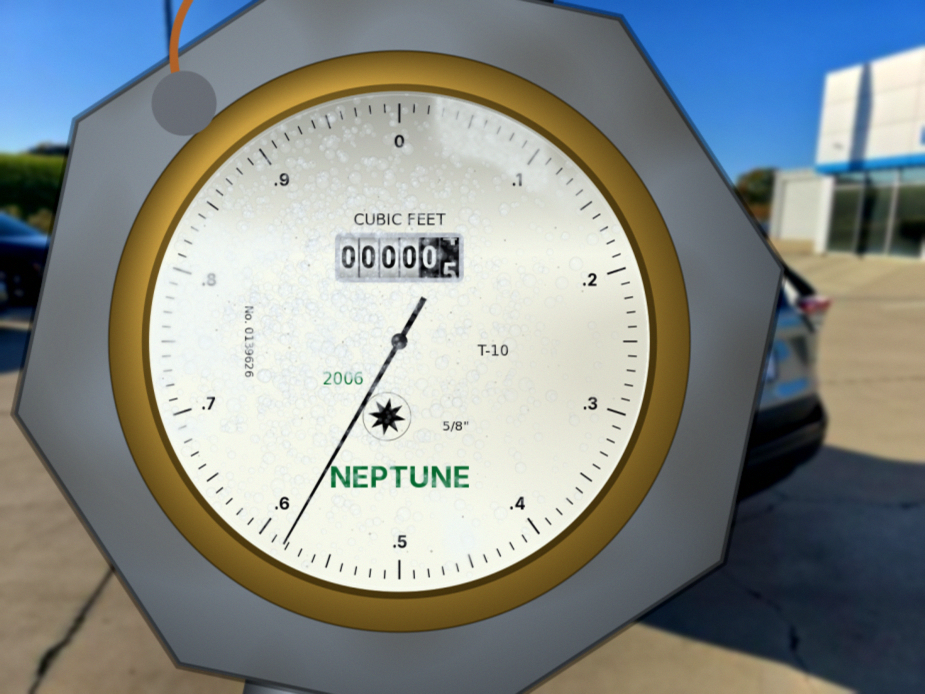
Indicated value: 4.58 ft³
